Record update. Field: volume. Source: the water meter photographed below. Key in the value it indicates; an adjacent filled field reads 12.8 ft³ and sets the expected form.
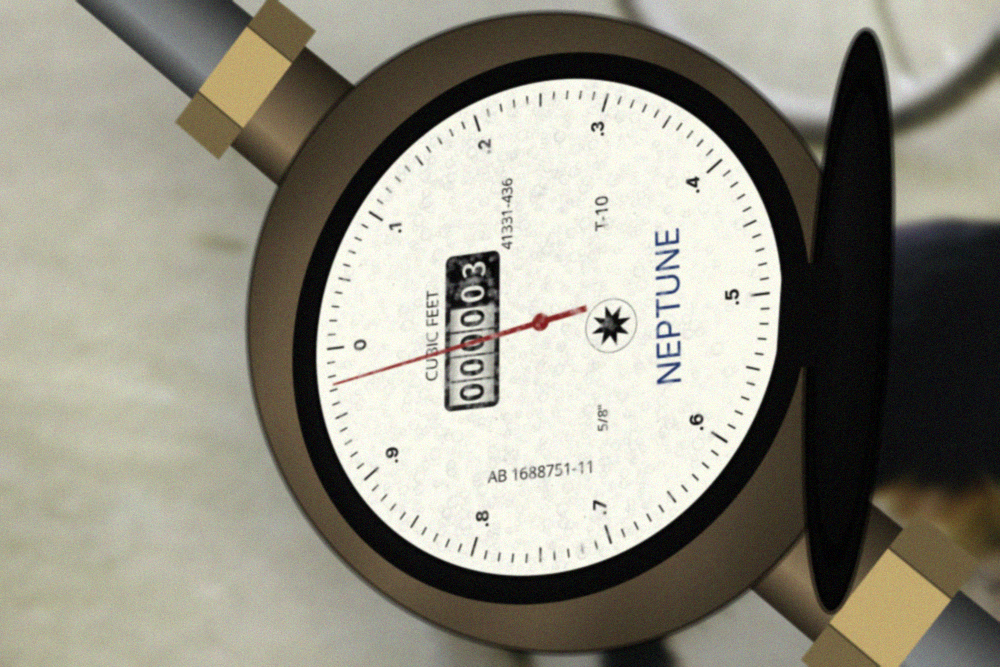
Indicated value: 2.97 ft³
